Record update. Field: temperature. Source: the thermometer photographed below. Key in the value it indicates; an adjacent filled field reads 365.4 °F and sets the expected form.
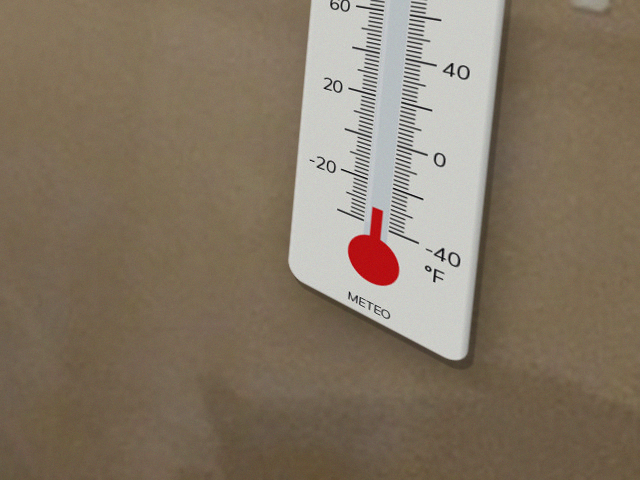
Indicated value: -32 °F
